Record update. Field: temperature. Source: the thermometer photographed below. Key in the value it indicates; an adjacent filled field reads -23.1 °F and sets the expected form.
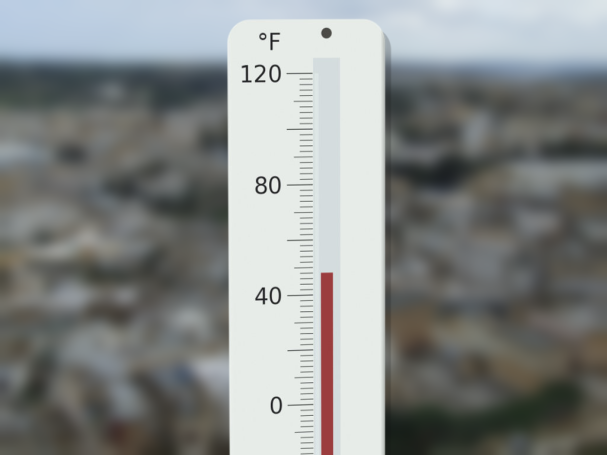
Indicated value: 48 °F
